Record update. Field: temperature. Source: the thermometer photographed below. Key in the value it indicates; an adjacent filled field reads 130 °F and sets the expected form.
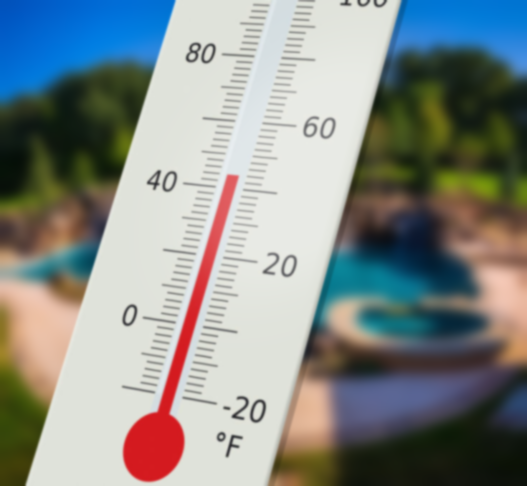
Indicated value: 44 °F
